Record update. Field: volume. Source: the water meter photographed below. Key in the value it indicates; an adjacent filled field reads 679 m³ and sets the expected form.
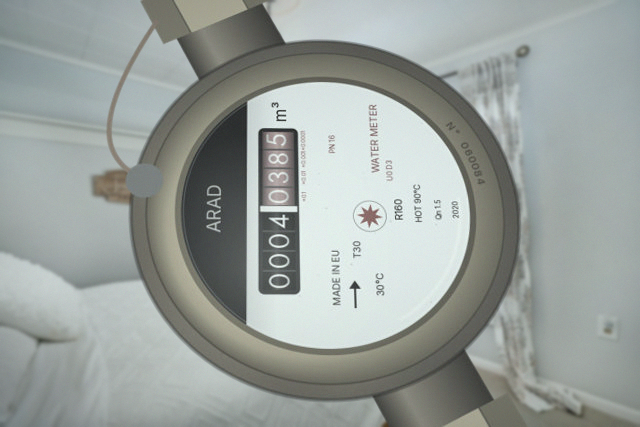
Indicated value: 4.0385 m³
